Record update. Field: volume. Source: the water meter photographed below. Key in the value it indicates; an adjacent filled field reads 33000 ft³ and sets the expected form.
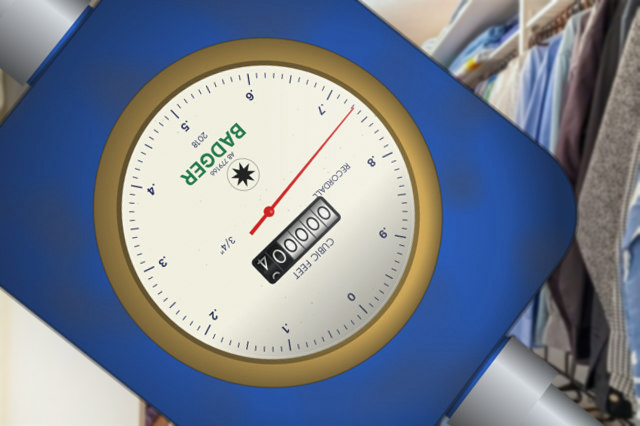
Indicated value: 3.73 ft³
